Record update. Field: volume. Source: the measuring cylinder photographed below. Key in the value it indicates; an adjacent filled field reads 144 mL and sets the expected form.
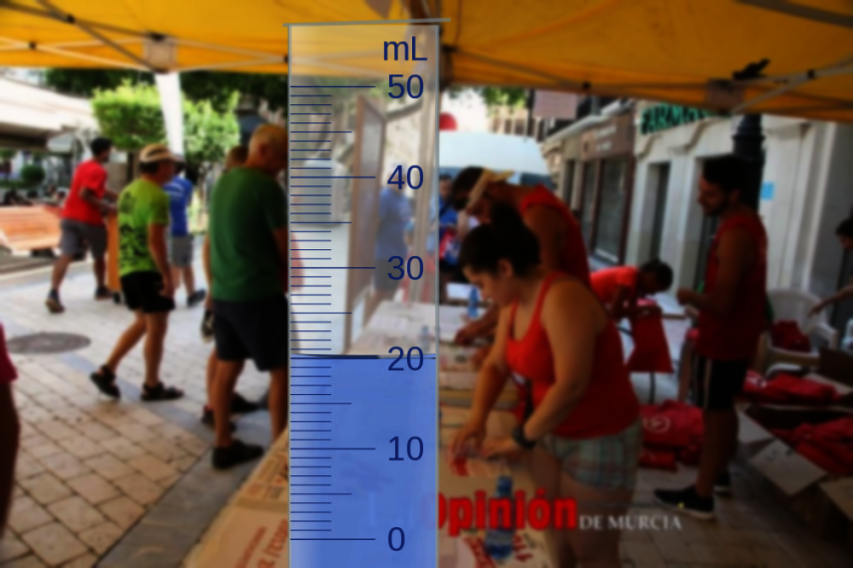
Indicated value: 20 mL
